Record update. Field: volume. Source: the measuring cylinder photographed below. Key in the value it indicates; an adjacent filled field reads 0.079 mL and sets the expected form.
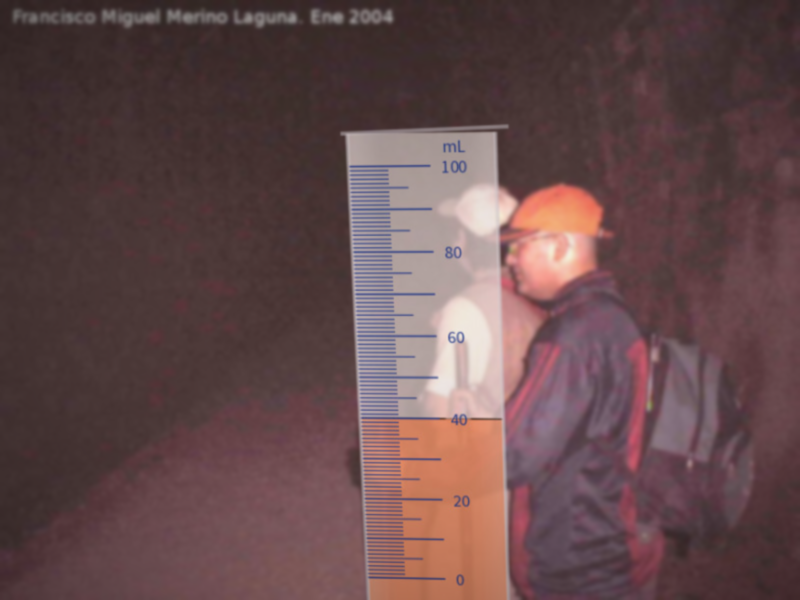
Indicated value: 40 mL
